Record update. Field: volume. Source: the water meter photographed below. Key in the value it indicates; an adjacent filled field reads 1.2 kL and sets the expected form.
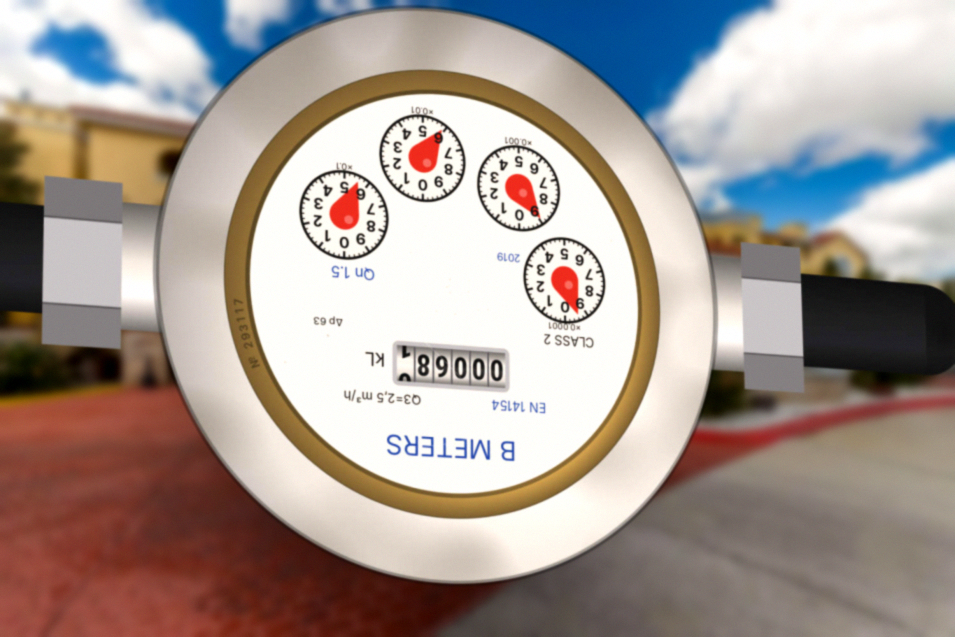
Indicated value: 680.5589 kL
